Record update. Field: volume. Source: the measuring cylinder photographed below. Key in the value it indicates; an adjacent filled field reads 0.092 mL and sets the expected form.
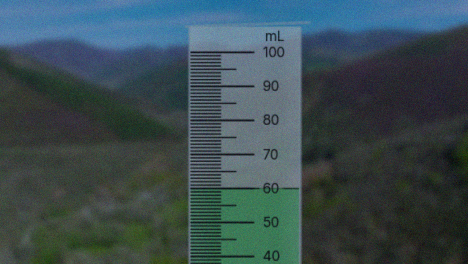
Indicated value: 60 mL
